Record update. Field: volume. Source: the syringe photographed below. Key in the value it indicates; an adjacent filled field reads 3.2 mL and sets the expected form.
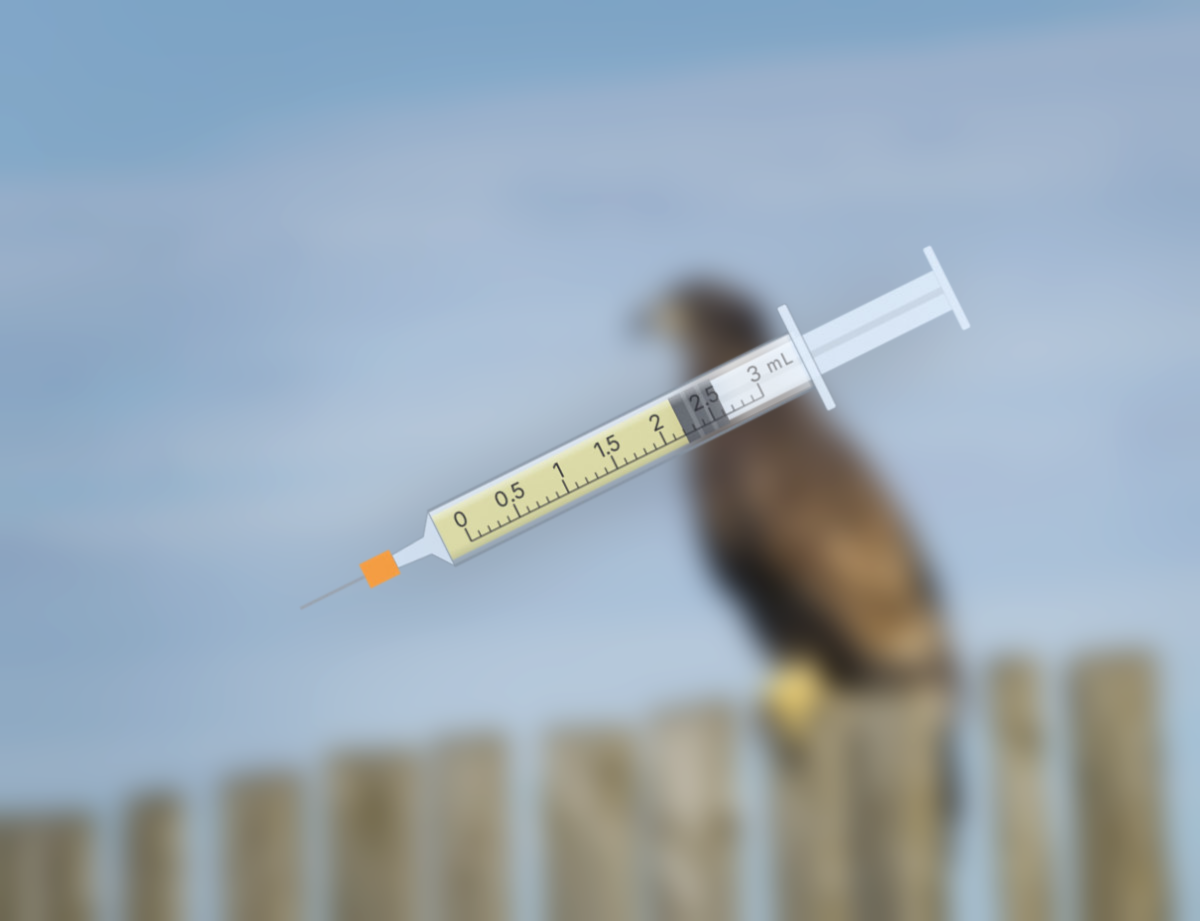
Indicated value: 2.2 mL
